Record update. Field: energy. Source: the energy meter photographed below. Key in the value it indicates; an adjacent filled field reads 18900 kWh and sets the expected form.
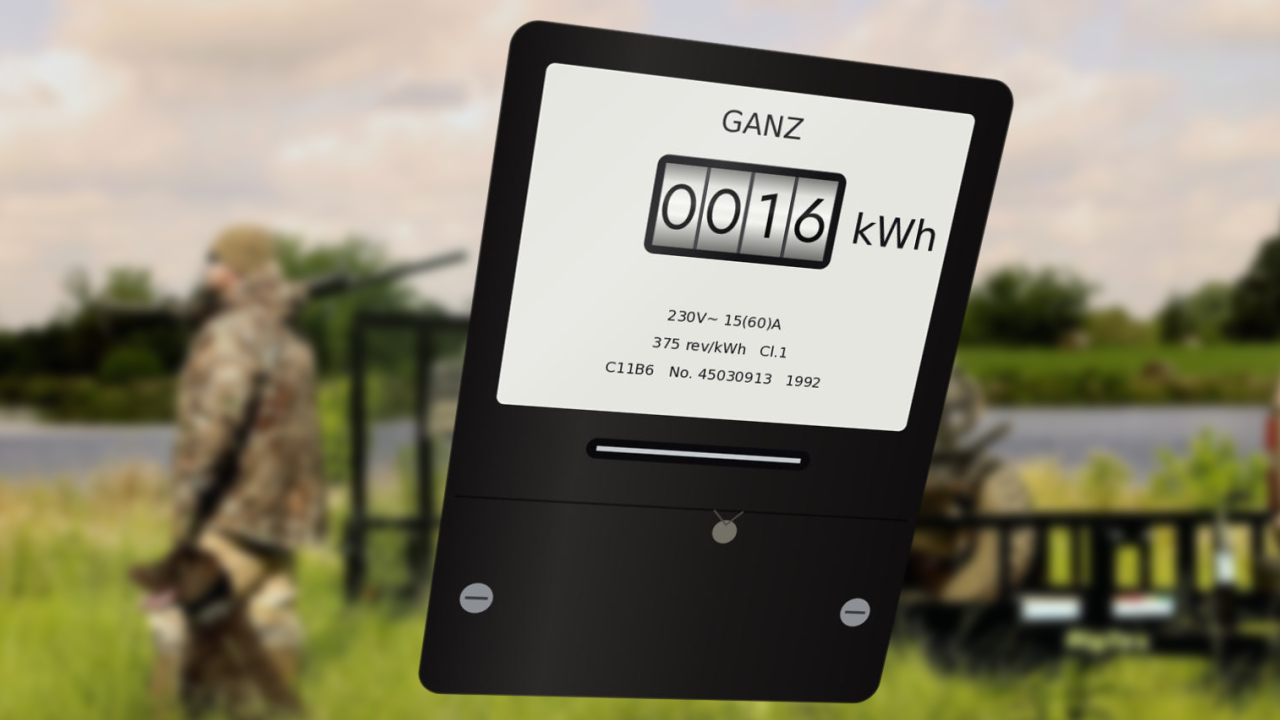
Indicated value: 16 kWh
